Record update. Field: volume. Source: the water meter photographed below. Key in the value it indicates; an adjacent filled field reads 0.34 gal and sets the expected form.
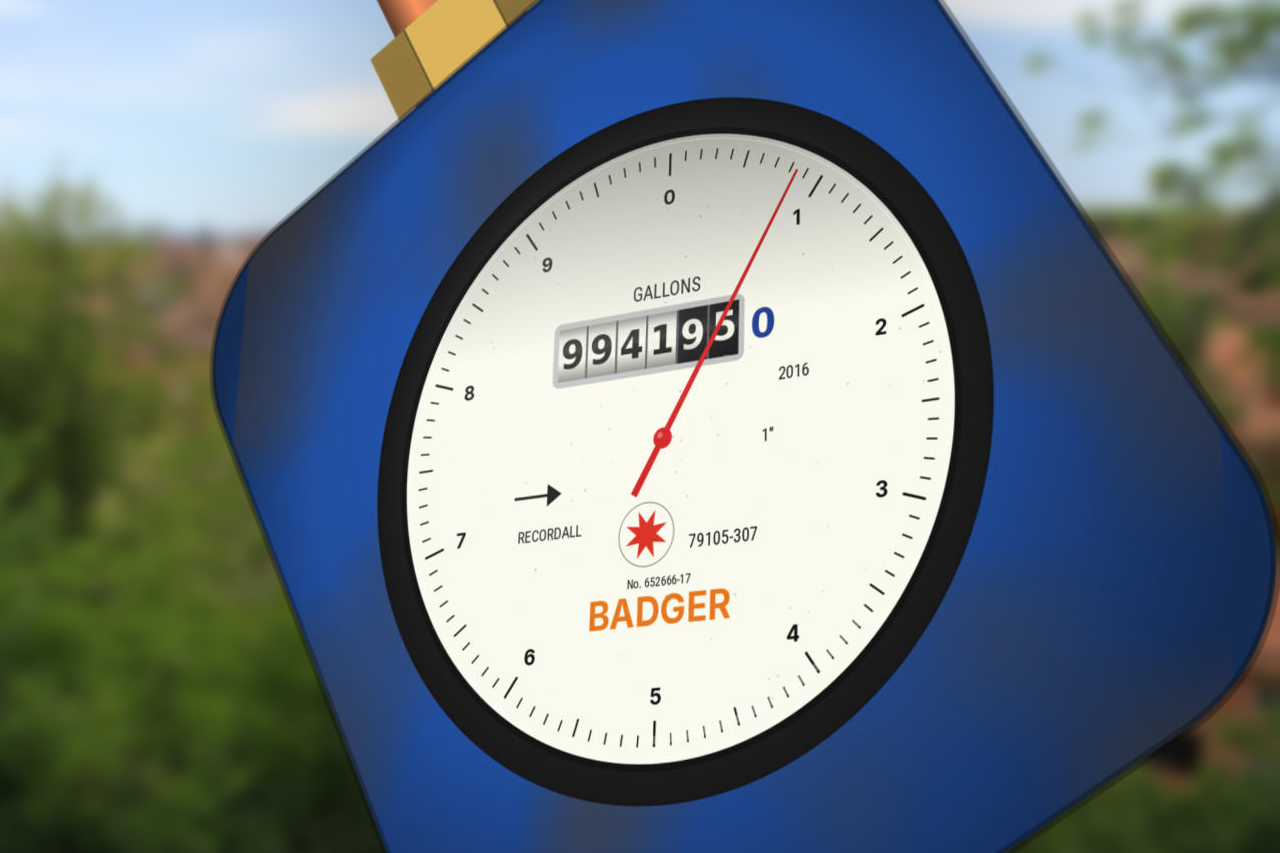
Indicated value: 9941950.8 gal
